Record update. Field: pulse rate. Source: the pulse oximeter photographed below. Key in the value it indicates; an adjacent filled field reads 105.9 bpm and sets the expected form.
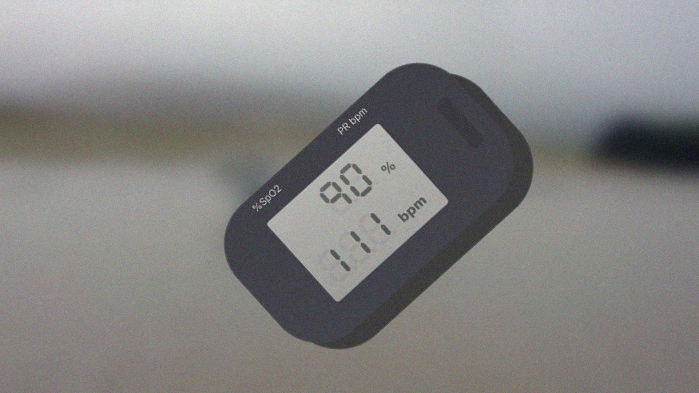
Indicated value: 111 bpm
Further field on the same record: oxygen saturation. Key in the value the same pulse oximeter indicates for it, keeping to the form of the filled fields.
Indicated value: 90 %
